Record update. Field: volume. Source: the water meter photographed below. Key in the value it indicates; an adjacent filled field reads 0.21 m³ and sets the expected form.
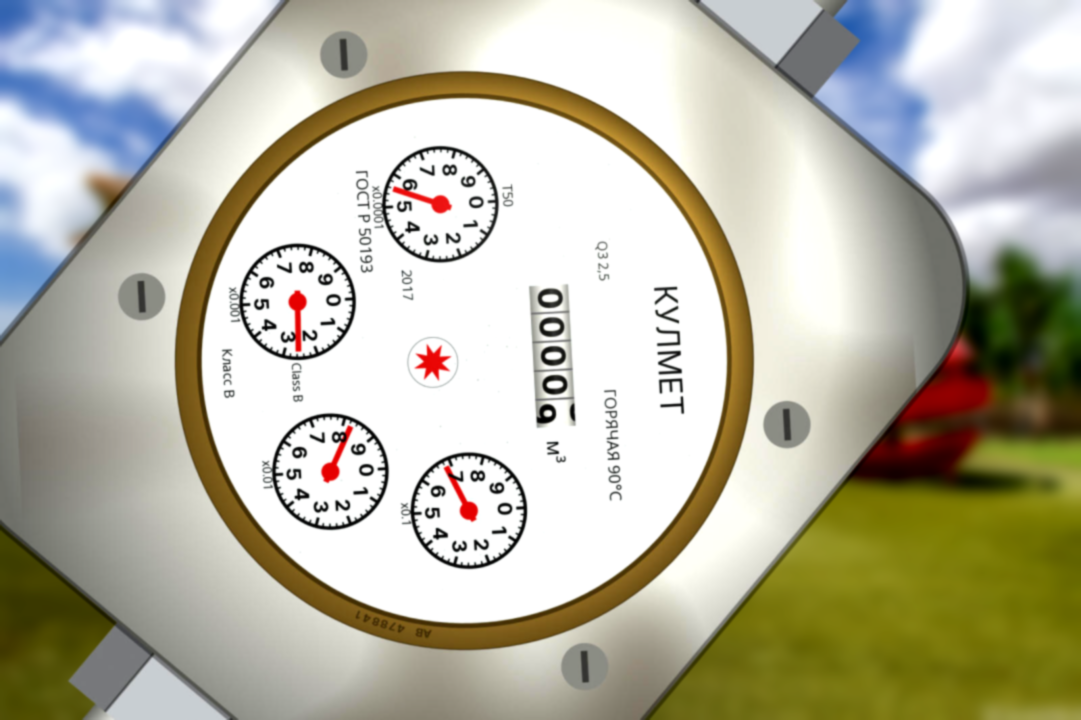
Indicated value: 8.6825 m³
